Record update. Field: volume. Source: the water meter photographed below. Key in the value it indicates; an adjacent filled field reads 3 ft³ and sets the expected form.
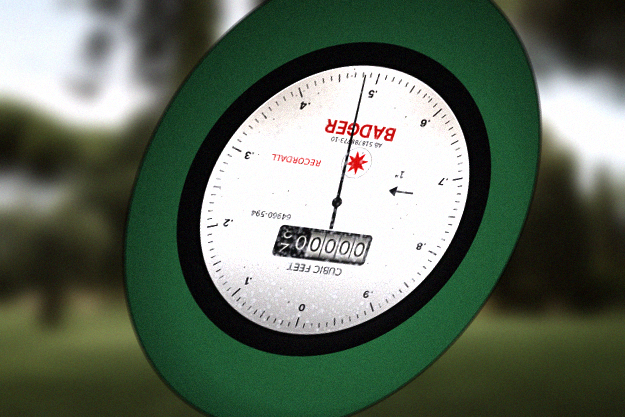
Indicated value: 2.48 ft³
